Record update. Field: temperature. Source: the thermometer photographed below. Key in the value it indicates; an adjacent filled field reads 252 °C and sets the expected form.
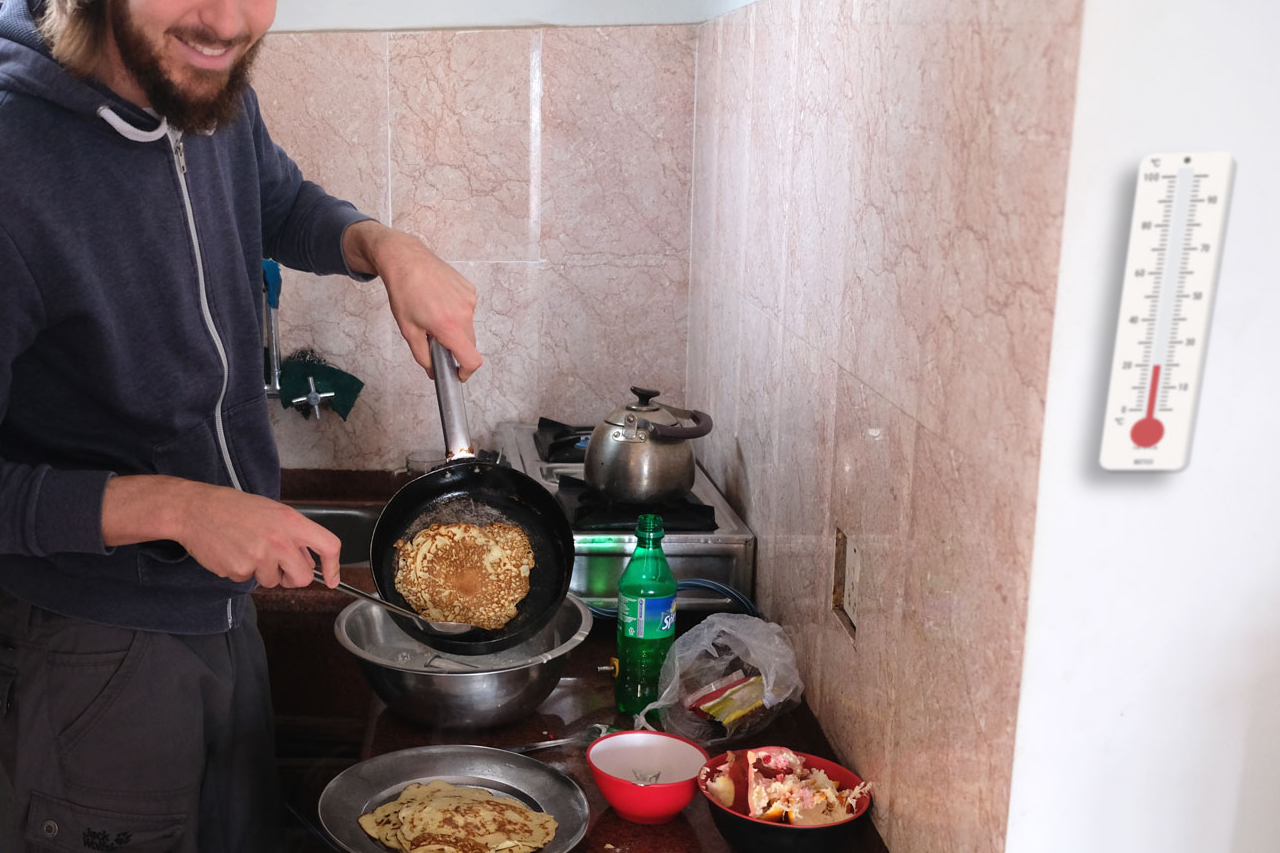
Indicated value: 20 °C
